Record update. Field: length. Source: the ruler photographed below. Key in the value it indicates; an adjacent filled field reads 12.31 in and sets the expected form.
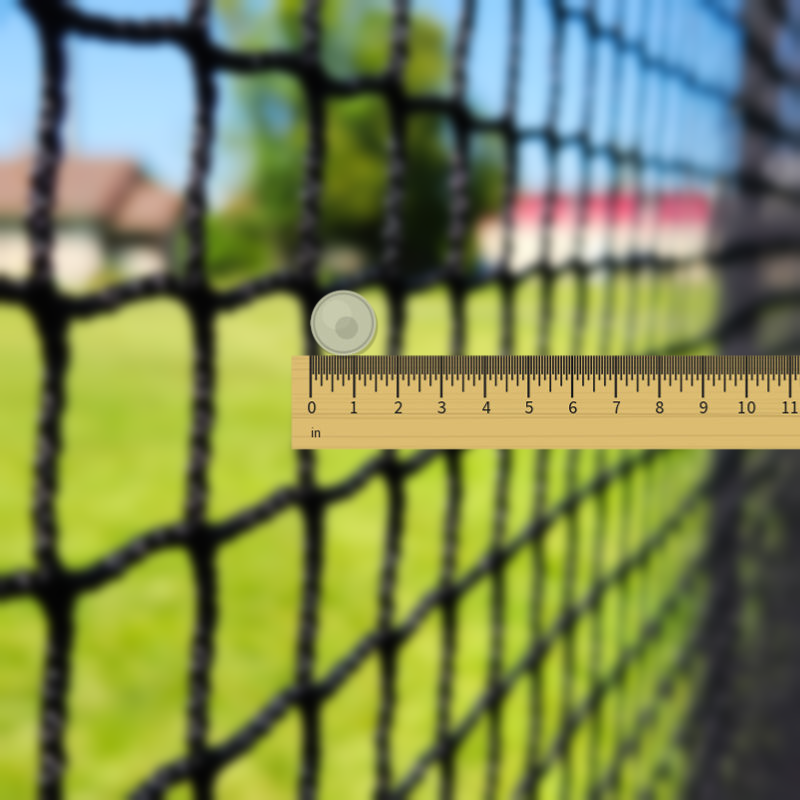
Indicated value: 1.5 in
